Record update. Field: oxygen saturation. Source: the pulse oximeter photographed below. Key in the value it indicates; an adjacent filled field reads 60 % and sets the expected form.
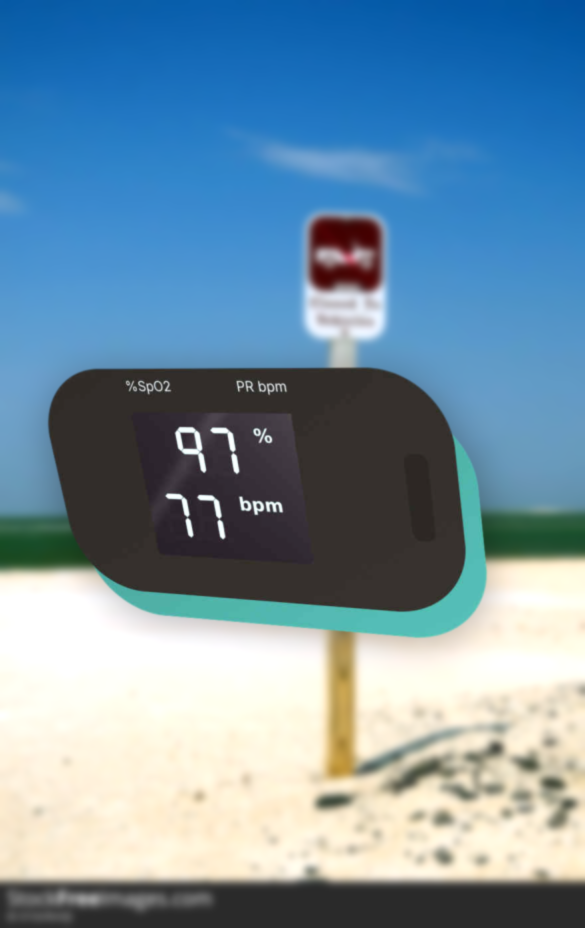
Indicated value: 97 %
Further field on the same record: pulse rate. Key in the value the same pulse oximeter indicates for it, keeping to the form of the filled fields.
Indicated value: 77 bpm
